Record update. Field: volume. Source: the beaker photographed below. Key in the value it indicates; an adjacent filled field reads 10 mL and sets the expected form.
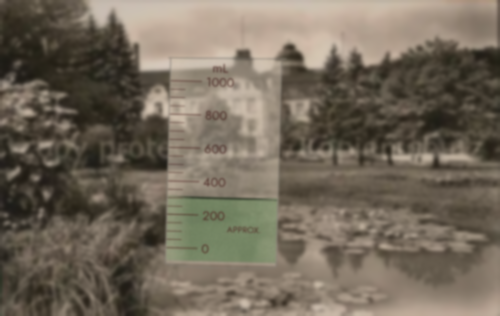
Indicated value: 300 mL
